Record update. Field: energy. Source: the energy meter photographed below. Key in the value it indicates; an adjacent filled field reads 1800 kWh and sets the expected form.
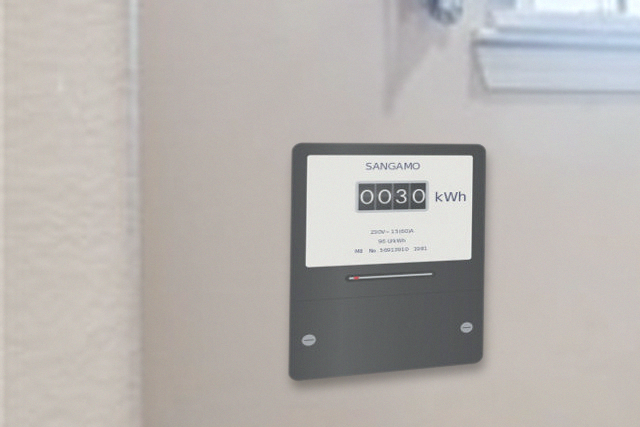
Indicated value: 30 kWh
